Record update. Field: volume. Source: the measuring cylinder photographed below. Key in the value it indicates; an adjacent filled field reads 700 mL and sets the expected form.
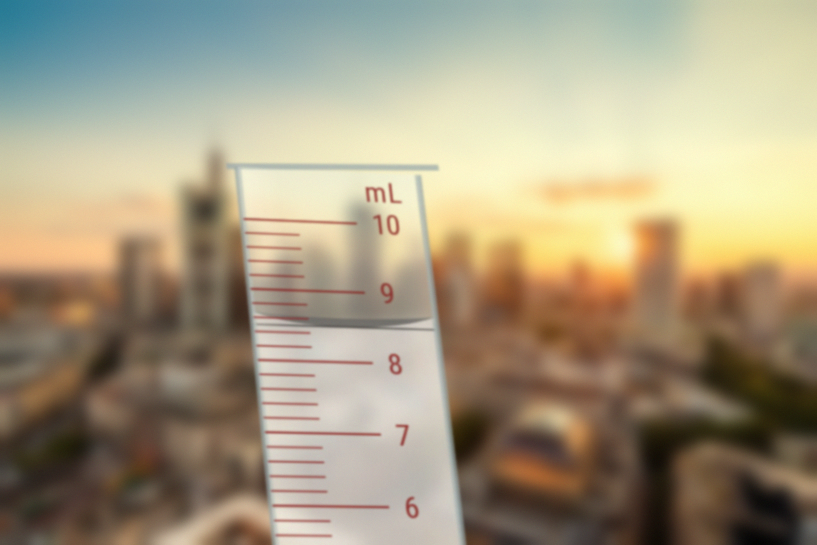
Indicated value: 8.5 mL
